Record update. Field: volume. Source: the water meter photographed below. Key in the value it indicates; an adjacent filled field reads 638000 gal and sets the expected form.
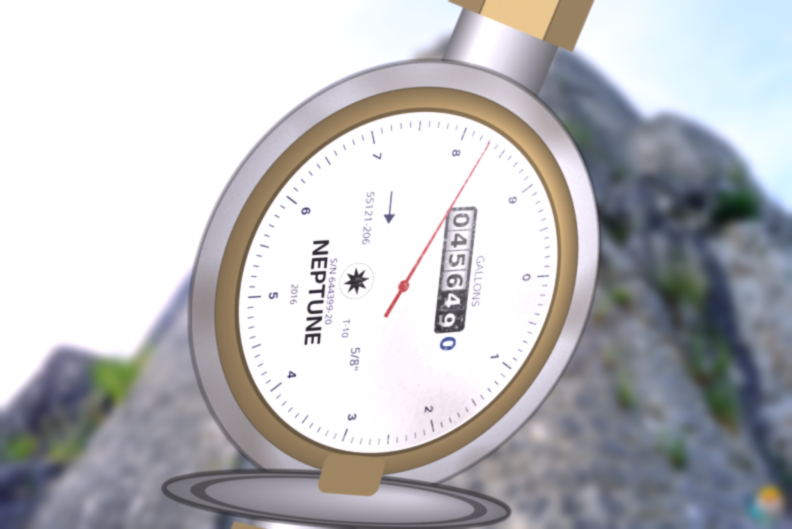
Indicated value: 456488.3 gal
